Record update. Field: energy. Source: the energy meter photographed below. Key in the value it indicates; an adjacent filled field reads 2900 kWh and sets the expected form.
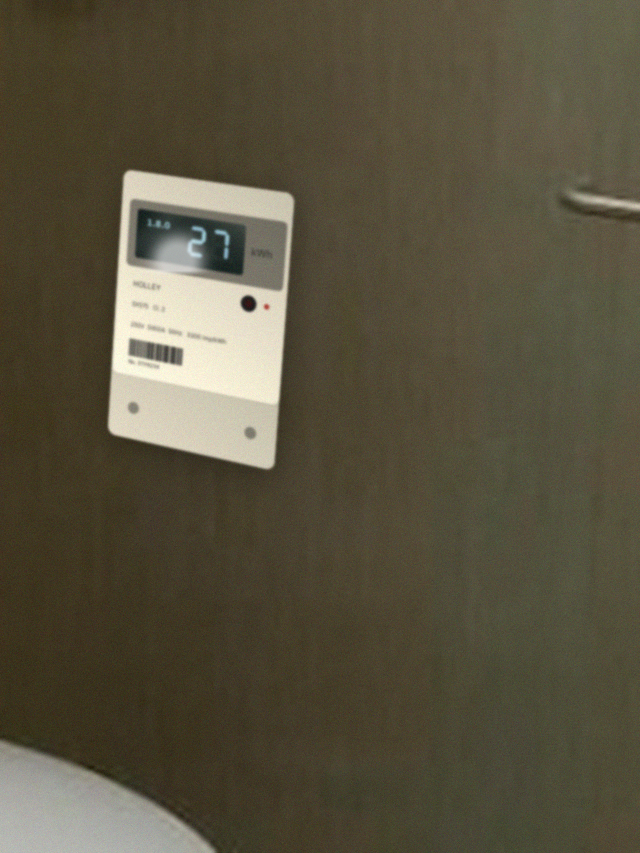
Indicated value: 27 kWh
